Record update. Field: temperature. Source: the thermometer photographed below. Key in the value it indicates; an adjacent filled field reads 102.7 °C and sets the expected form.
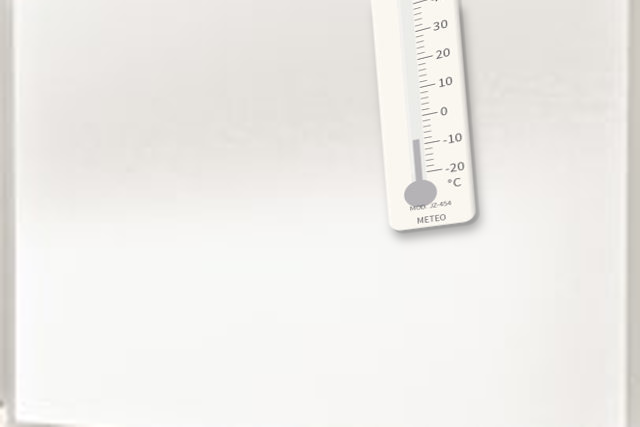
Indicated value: -8 °C
